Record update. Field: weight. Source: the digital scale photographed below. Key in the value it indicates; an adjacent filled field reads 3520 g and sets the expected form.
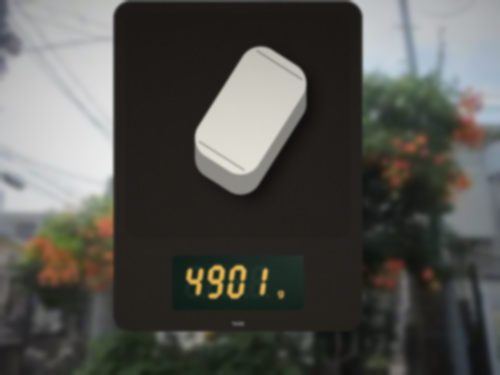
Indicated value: 4901 g
